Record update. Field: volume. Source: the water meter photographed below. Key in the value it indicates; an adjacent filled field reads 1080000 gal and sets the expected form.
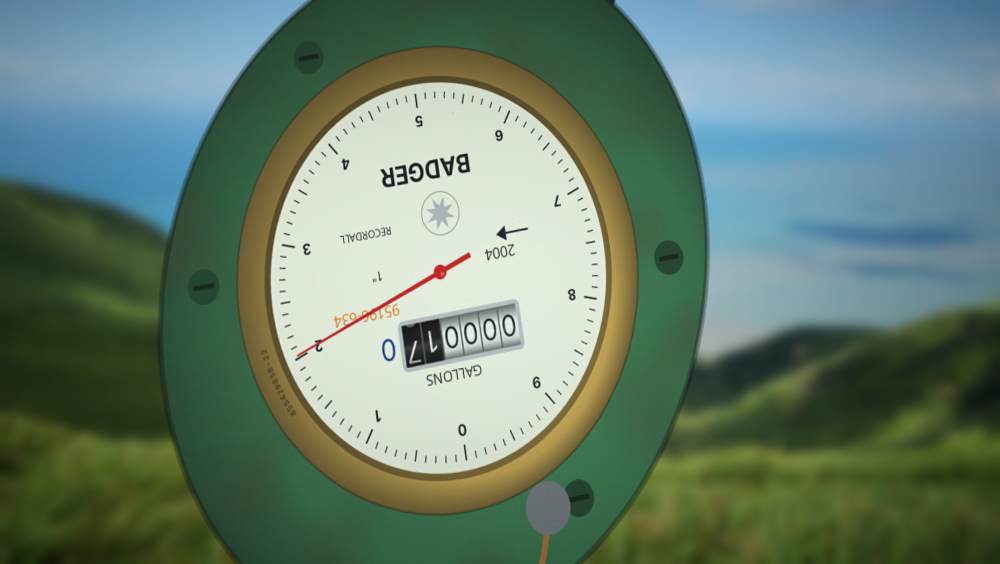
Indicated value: 172.0 gal
